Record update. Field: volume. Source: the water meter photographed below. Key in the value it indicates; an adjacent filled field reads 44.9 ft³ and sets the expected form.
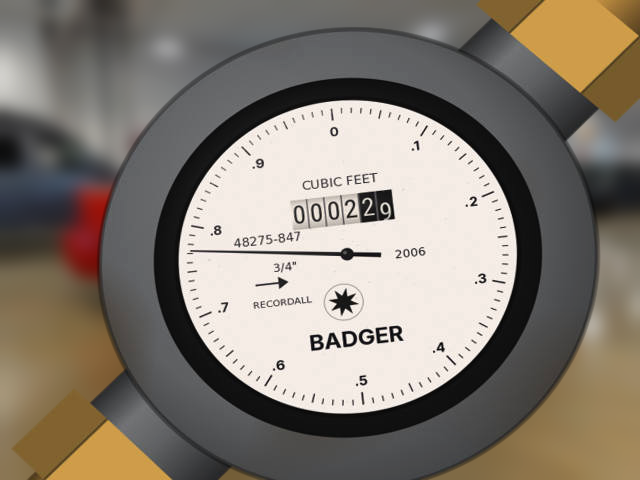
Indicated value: 228.77 ft³
